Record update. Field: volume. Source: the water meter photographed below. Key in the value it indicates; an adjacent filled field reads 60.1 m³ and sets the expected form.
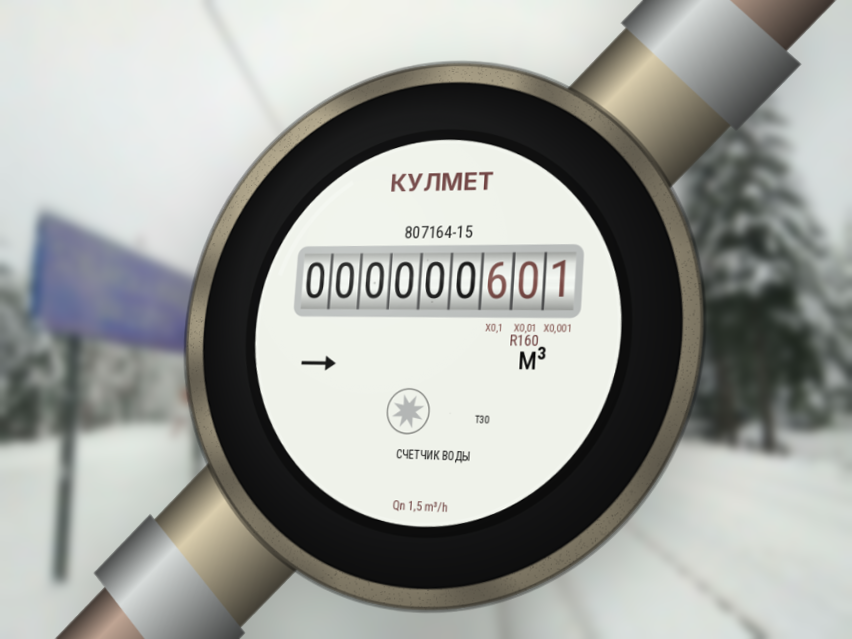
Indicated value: 0.601 m³
